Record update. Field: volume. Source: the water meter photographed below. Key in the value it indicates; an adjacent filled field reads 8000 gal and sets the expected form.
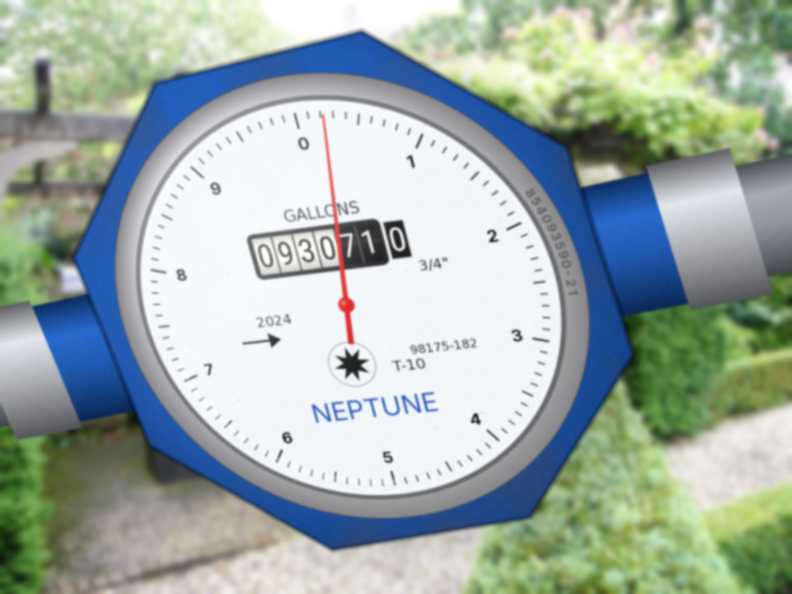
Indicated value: 930710.2 gal
